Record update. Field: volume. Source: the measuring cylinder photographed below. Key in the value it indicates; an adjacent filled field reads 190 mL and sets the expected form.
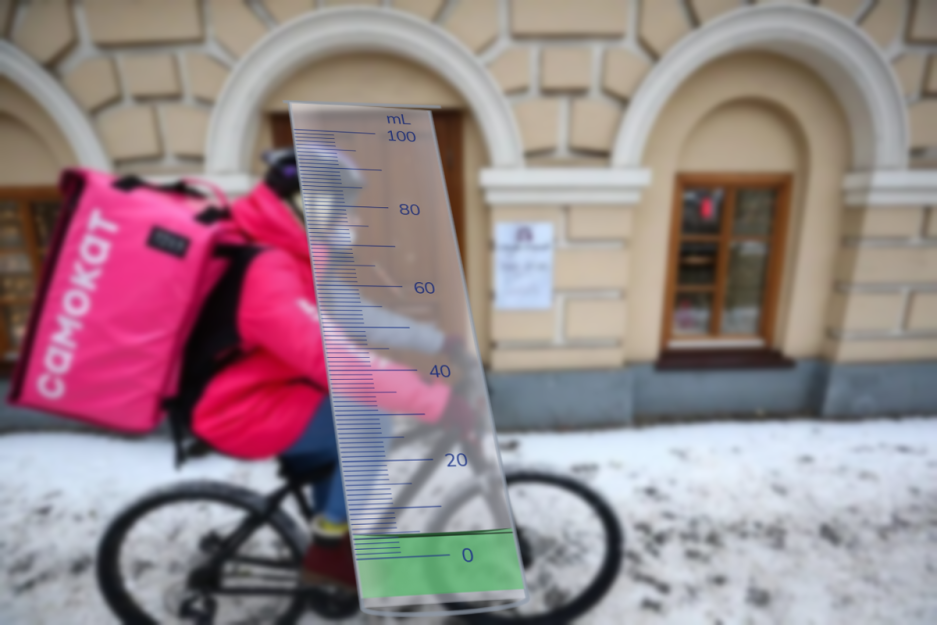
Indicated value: 4 mL
